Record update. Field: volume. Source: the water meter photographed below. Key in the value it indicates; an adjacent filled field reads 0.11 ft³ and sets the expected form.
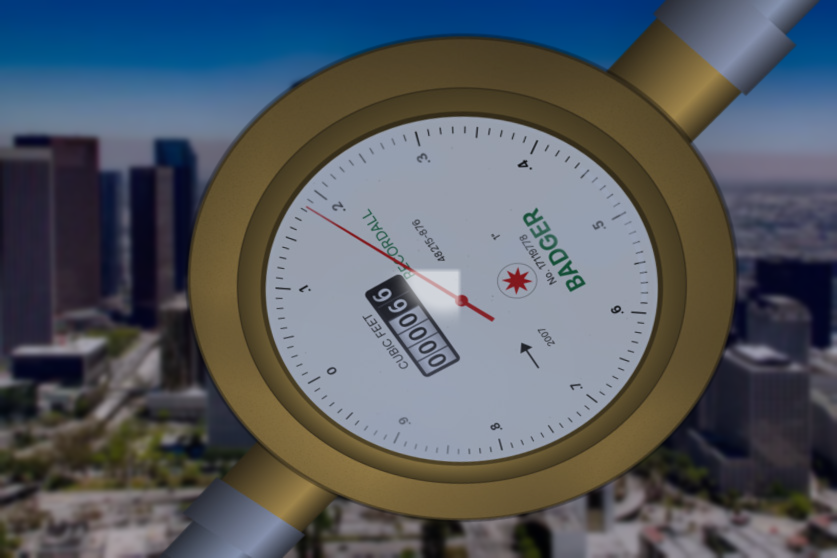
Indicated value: 66.18 ft³
